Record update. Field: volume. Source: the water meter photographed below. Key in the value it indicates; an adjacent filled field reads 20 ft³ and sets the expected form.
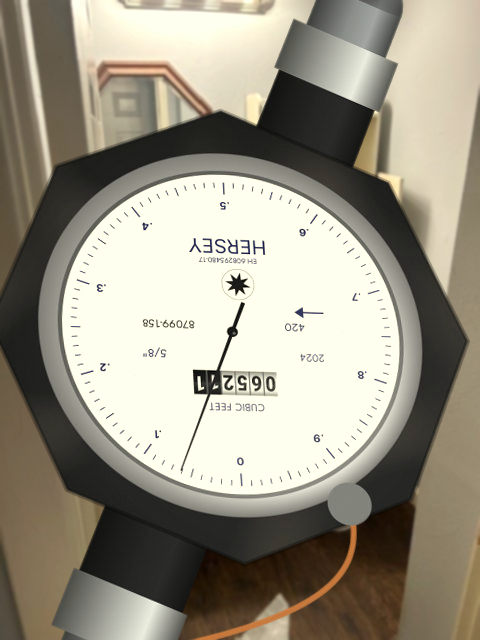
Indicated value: 65211.06 ft³
